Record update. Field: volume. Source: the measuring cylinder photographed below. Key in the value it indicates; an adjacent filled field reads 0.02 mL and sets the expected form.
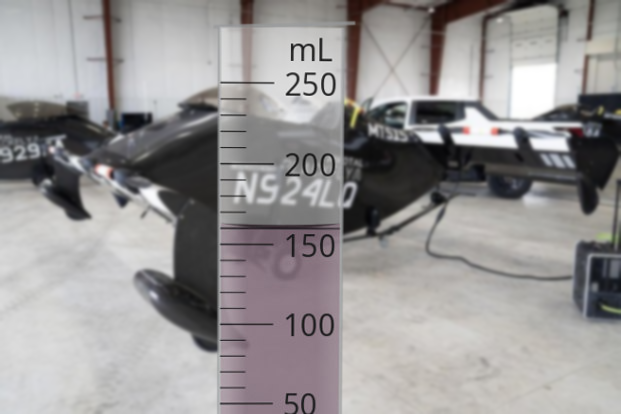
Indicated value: 160 mL
